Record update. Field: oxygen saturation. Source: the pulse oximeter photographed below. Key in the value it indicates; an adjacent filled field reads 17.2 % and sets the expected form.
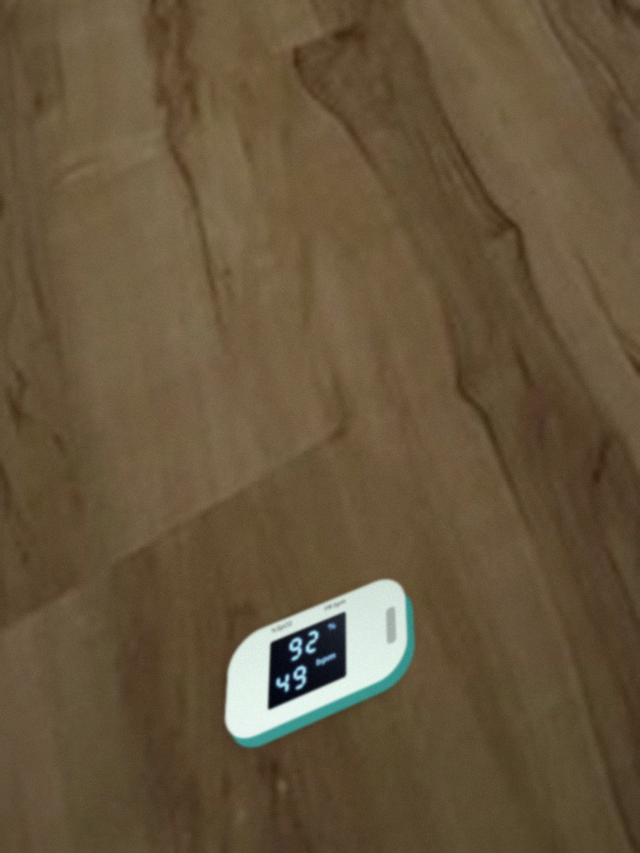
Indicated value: 92 %
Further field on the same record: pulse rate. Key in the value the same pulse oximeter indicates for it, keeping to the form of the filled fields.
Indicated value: 49 bpm
